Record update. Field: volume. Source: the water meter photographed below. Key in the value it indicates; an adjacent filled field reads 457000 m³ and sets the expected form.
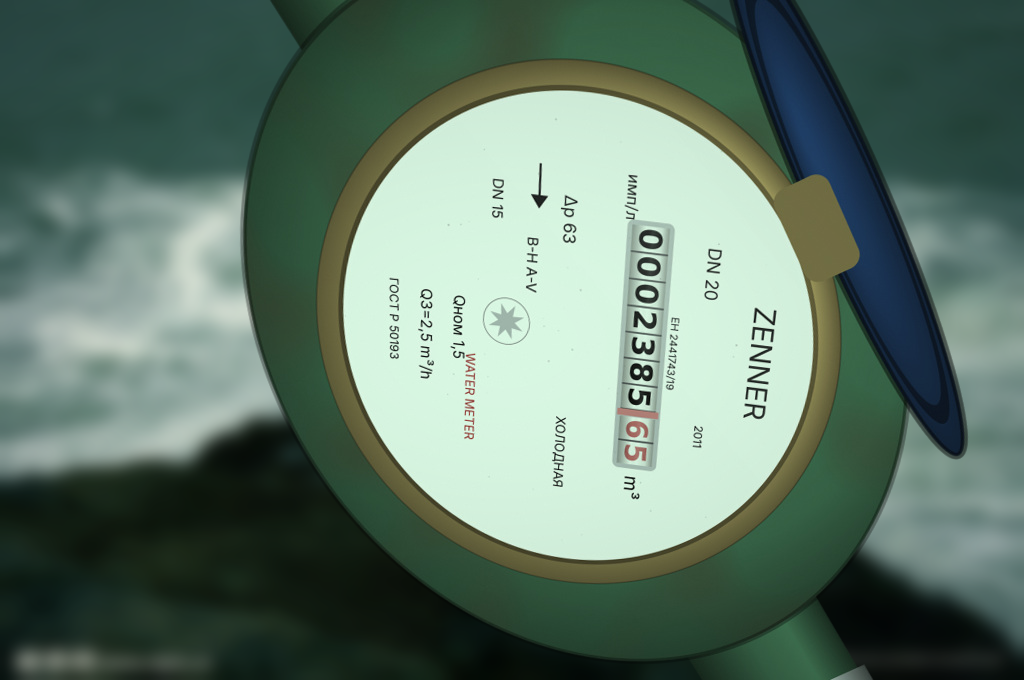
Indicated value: 2385.65 m³
